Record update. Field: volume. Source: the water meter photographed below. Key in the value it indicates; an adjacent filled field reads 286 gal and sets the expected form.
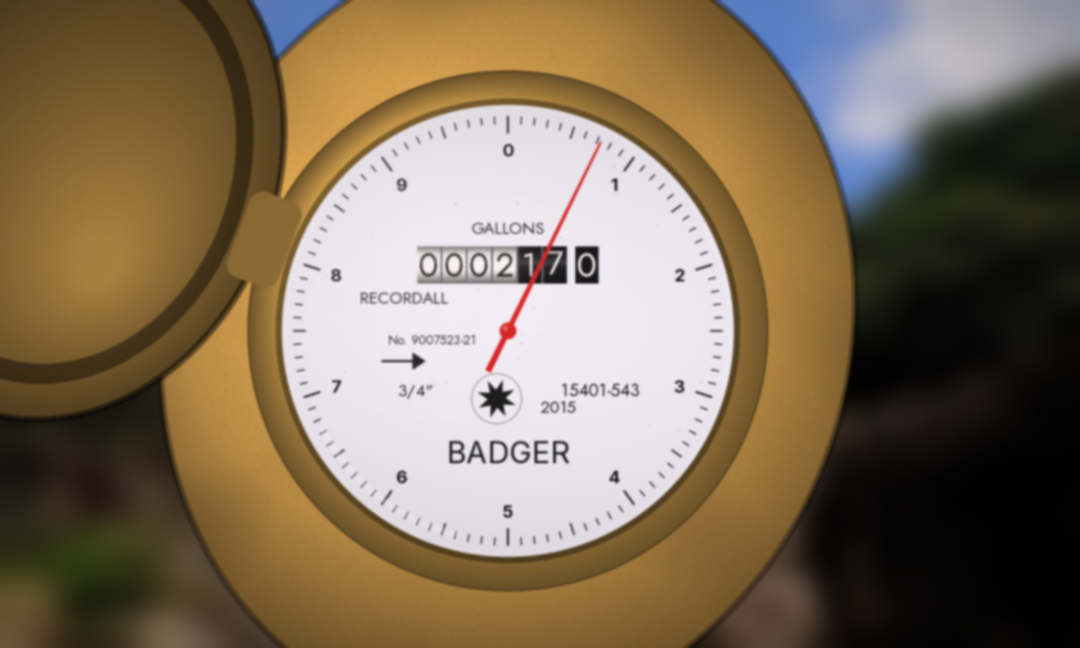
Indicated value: 2170.7 gal
